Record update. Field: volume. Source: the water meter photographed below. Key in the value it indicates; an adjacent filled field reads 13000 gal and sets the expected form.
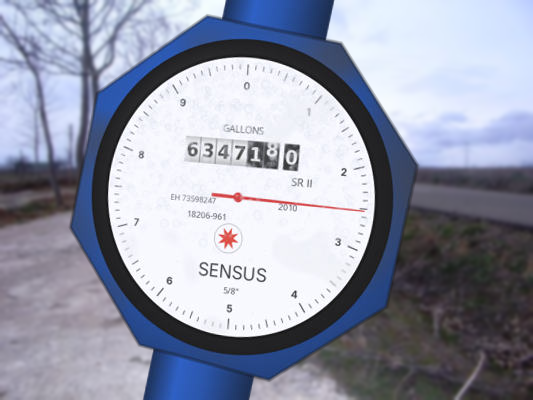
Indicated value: 6347182.5 gal
